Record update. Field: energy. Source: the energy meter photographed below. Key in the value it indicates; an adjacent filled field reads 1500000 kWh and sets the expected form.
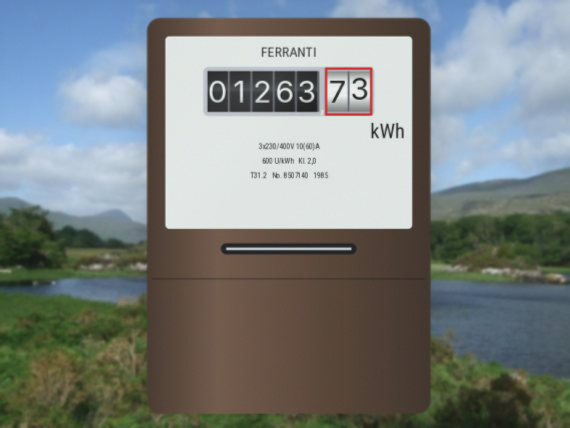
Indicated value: 1263.73 kWh
